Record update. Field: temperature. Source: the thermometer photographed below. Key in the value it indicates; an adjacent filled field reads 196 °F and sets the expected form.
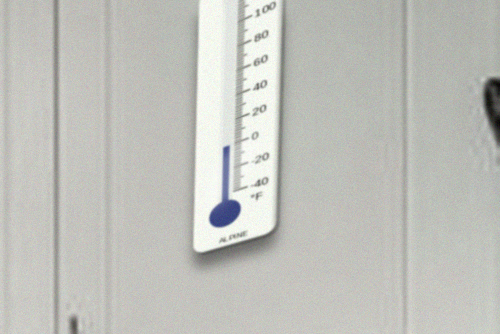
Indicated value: 0 °F
